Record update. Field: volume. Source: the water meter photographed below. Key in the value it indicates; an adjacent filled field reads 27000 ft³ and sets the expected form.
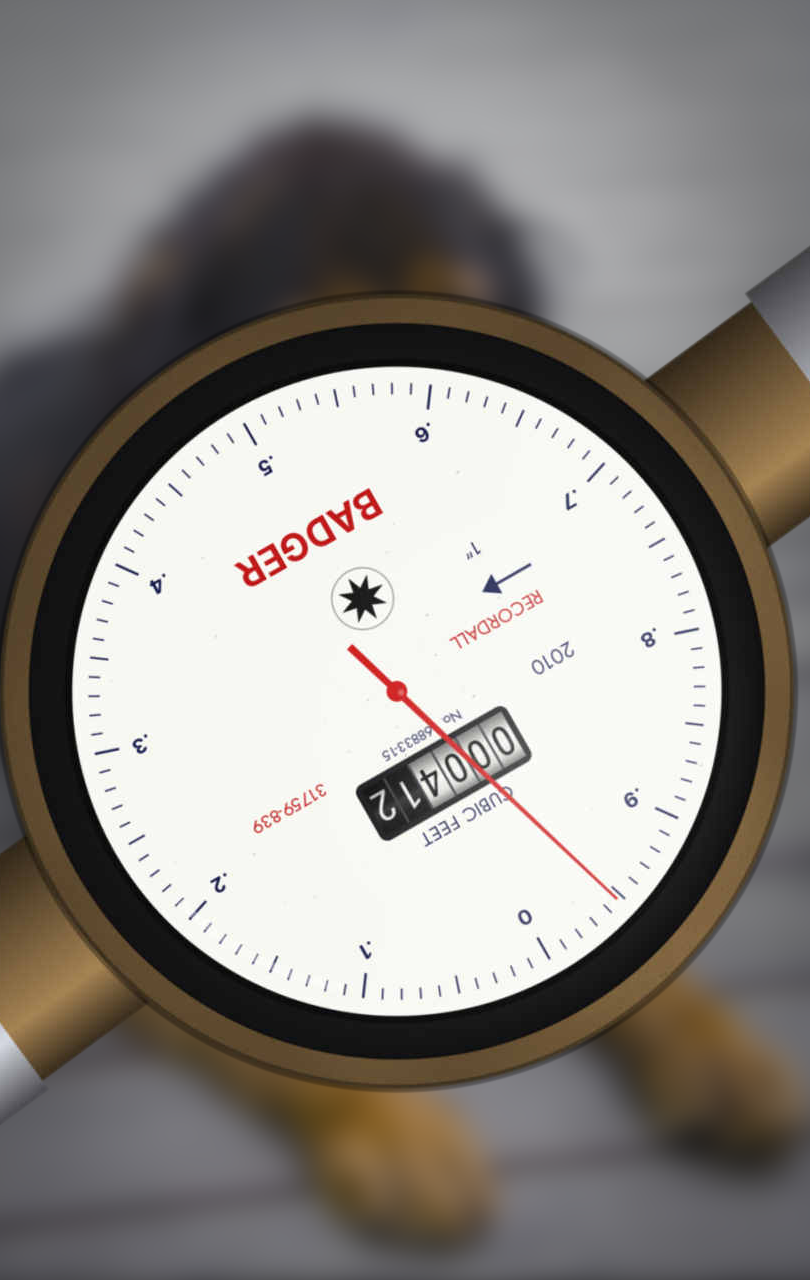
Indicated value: 411.95 ft³
